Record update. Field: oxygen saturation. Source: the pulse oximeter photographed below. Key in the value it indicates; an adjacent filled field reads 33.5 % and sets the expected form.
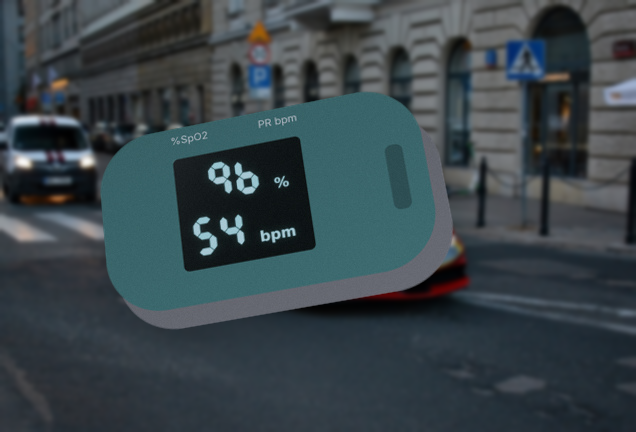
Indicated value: 96 %
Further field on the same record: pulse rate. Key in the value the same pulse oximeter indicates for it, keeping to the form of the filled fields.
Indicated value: 54 bpm
